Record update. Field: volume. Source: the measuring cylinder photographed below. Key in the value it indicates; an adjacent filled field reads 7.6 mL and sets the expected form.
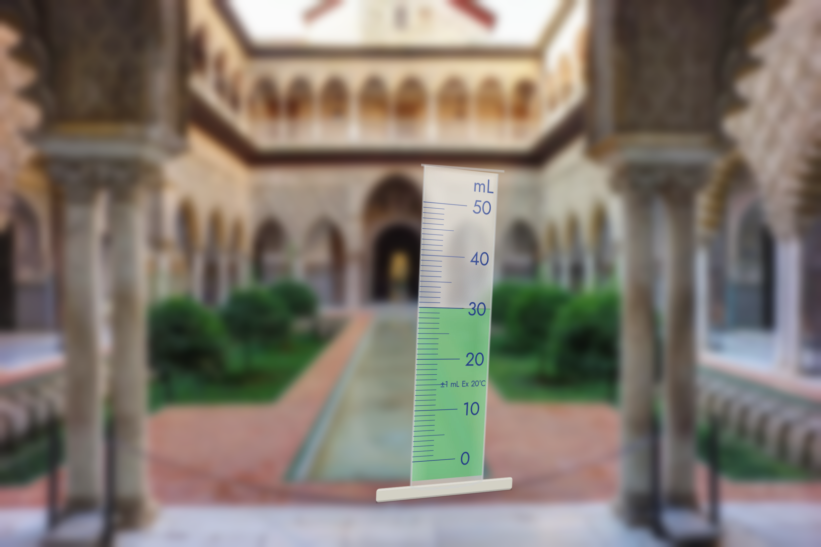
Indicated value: 30 mL
